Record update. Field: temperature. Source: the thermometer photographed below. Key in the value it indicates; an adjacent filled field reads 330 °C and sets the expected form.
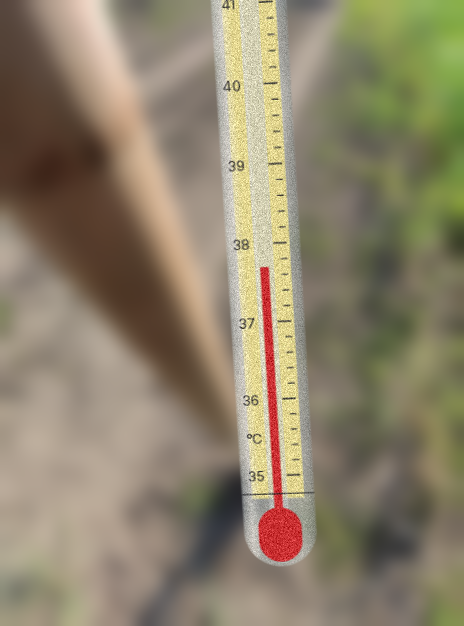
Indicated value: 37.7 °C
